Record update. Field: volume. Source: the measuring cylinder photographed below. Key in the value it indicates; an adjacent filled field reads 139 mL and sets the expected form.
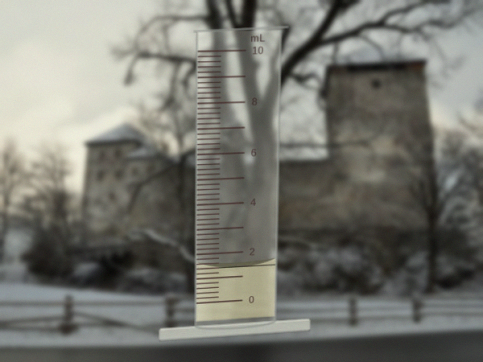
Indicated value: 1.4 mL
